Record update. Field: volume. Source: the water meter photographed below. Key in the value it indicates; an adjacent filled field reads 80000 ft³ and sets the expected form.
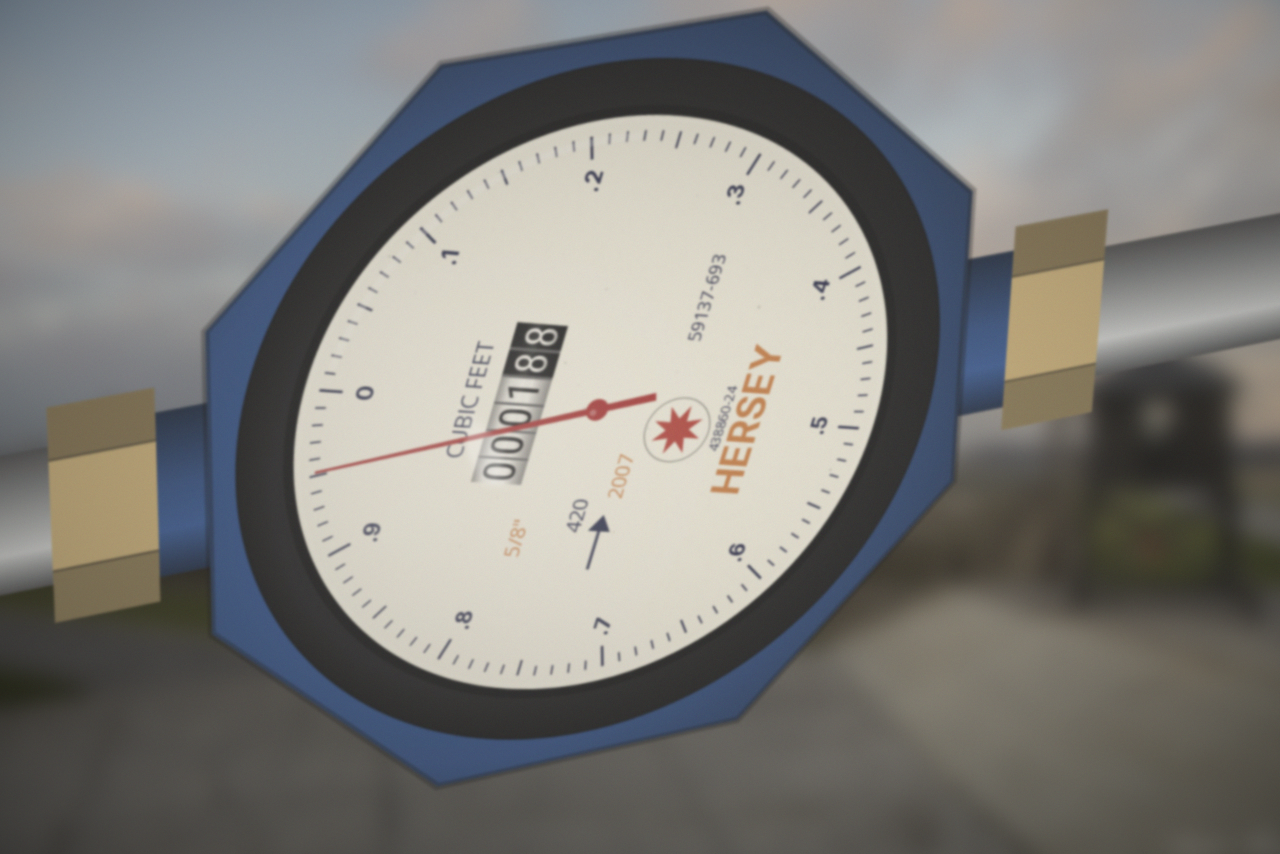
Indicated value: 187.95 ft³
